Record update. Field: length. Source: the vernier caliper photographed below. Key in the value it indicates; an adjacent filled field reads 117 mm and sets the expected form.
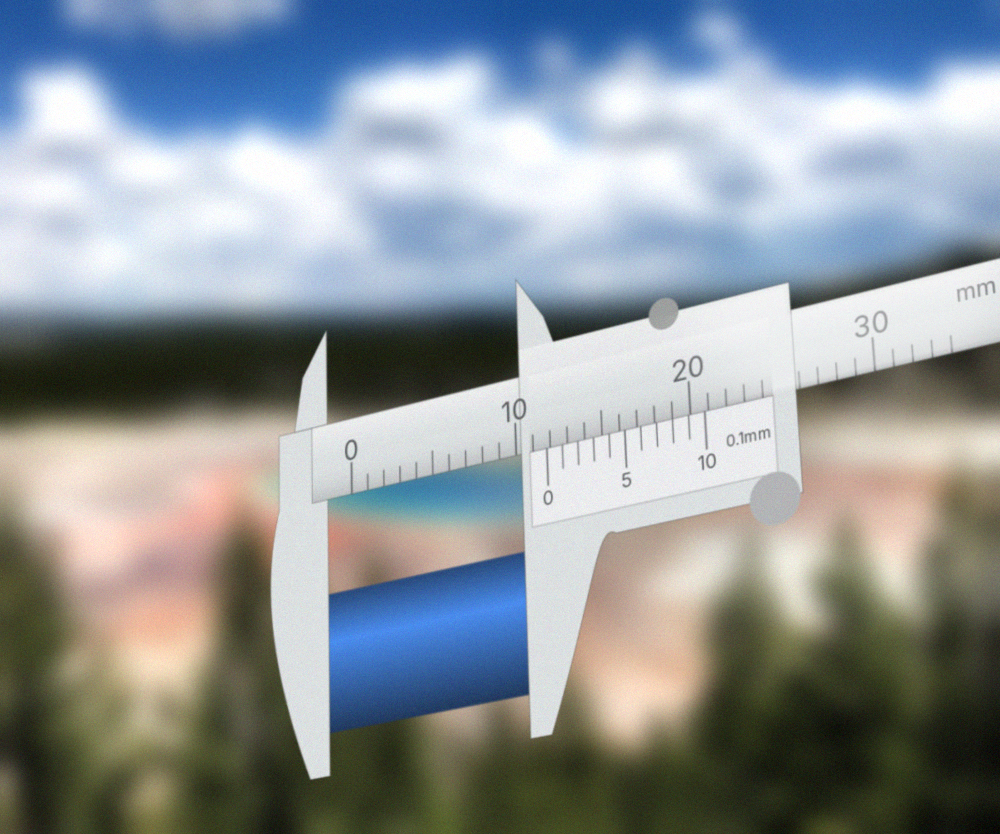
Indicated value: 11.8 mm
